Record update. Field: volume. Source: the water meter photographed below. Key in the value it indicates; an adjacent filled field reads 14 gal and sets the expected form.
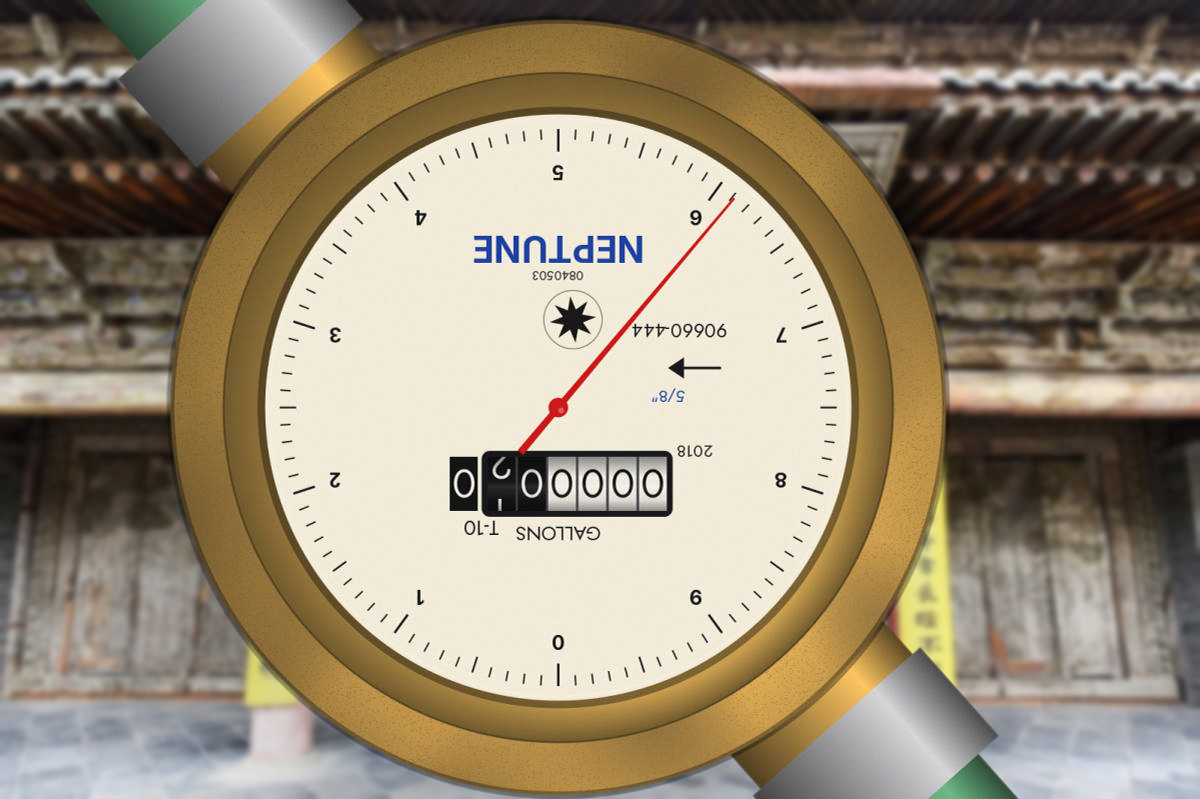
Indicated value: 16.1 gal
